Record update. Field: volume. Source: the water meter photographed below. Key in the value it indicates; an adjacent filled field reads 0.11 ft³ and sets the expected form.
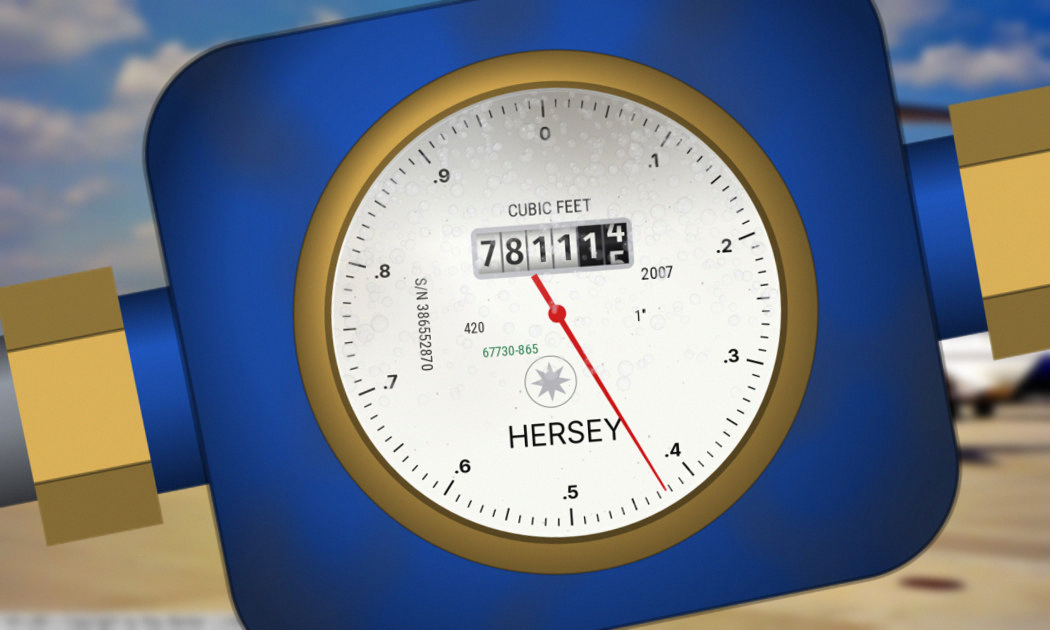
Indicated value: 781114.42 ft³
